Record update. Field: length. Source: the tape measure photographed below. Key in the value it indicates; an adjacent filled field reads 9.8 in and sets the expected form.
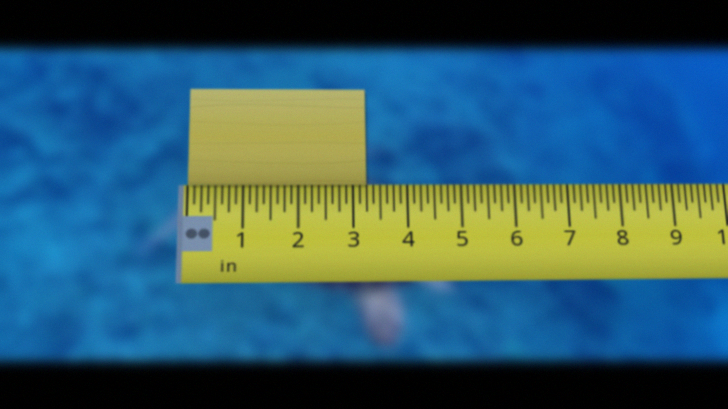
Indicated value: 3.25 in
